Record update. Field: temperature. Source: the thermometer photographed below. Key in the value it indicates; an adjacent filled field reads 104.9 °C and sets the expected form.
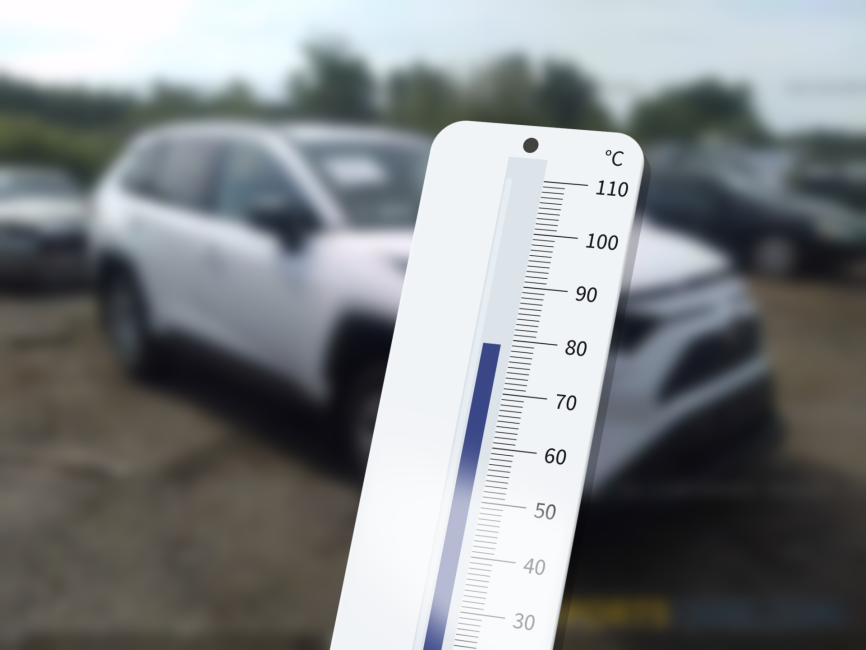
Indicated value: 79 °C
